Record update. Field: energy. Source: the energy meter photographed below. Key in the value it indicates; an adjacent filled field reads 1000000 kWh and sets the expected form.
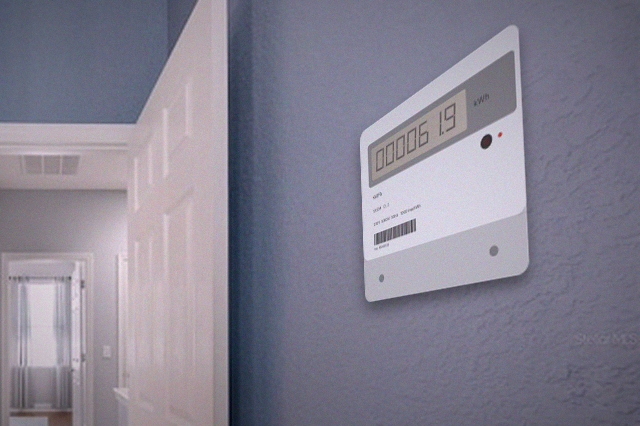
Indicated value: 61.9 kWh
